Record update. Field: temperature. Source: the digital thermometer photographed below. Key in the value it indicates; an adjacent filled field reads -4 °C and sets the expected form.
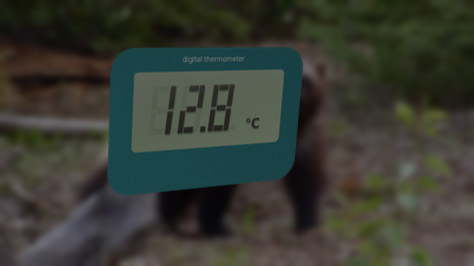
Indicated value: 12.8 °C
